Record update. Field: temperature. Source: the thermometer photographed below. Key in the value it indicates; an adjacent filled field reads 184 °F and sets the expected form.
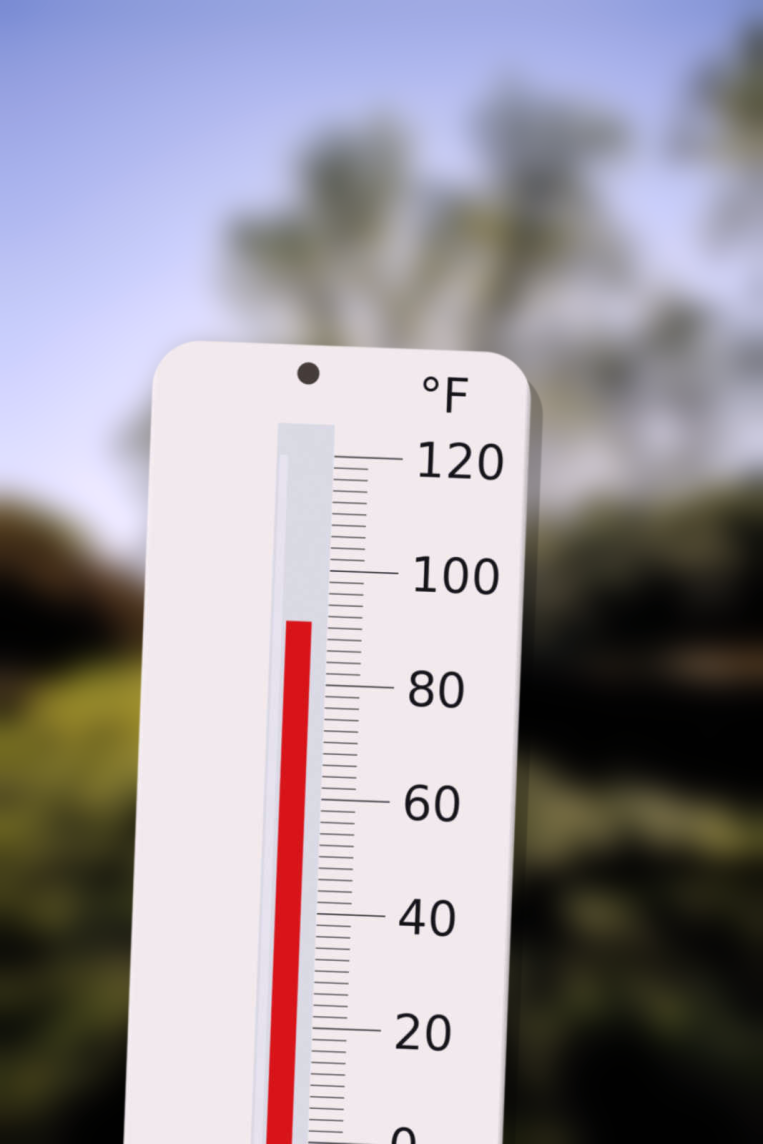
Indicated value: 91 °F
